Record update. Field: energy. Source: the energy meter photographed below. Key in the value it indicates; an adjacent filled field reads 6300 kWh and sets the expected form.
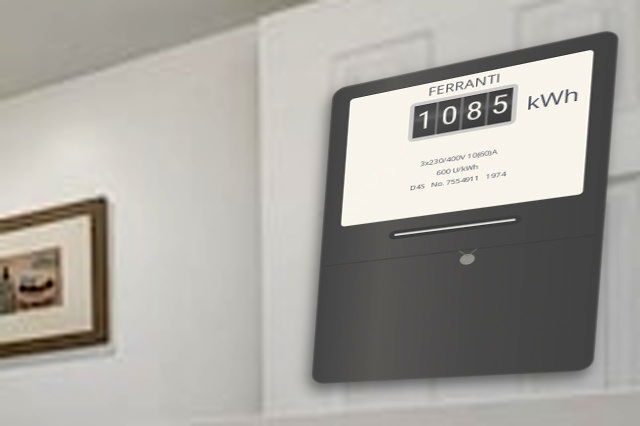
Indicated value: 1085 kWh
